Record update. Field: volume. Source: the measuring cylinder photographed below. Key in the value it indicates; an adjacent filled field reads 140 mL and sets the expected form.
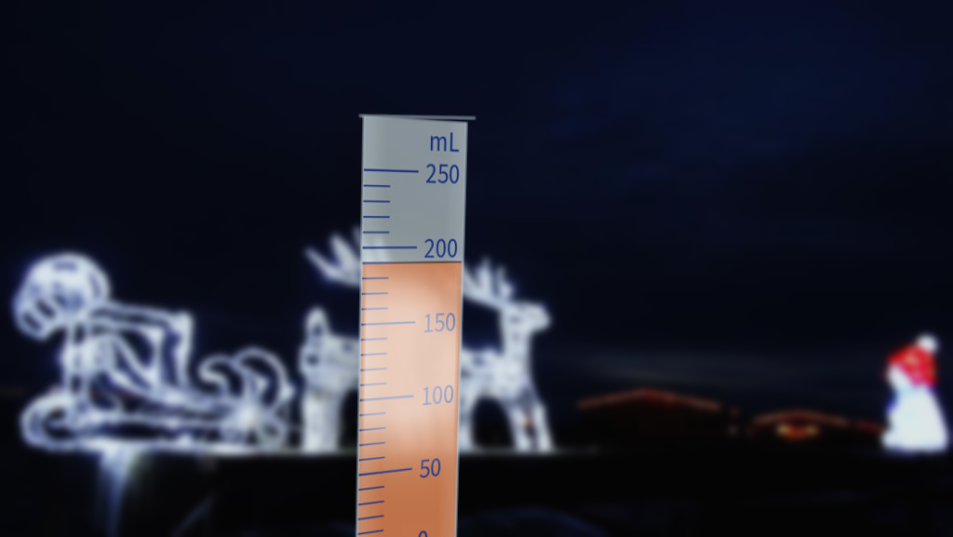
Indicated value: 190 mL
